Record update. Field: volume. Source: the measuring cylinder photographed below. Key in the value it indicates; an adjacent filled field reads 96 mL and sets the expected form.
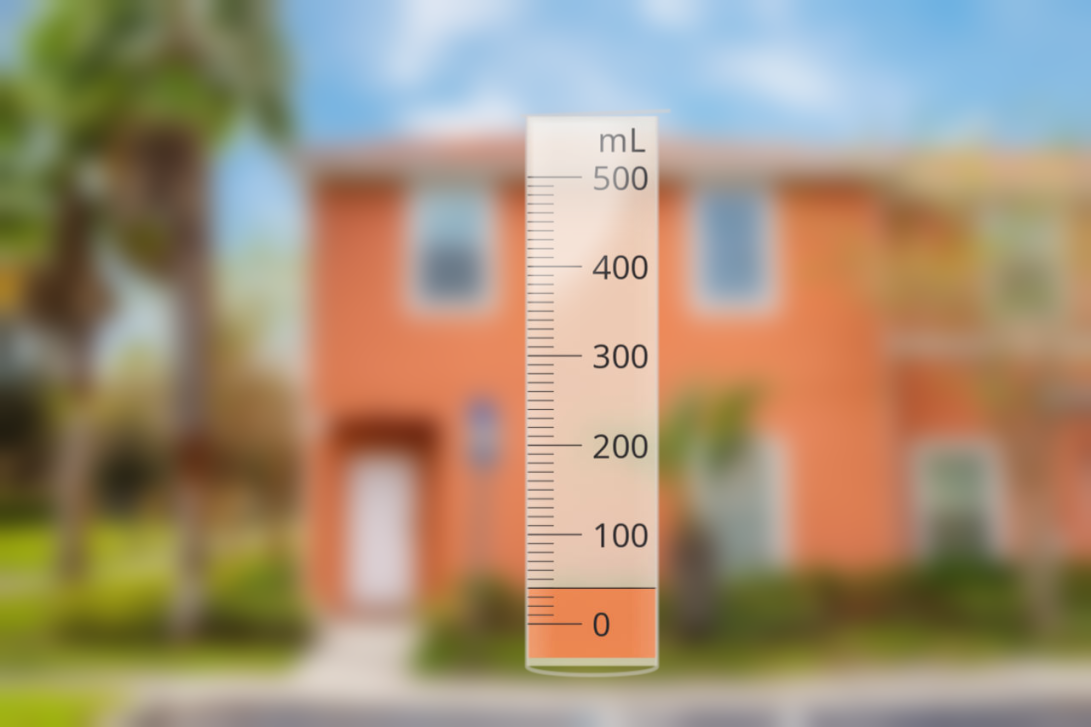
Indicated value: 40 mL
